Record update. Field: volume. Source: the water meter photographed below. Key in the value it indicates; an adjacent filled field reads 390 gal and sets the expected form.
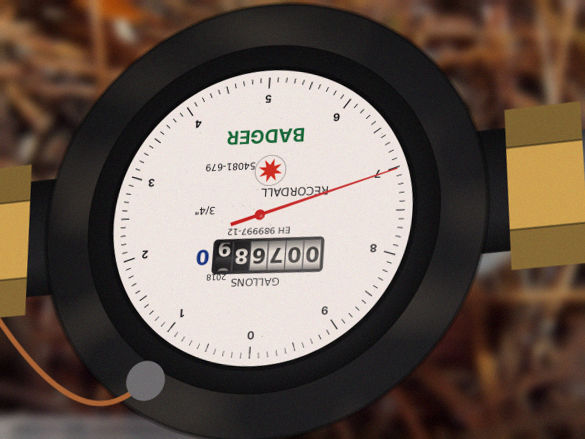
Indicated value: 76887.0 gal
